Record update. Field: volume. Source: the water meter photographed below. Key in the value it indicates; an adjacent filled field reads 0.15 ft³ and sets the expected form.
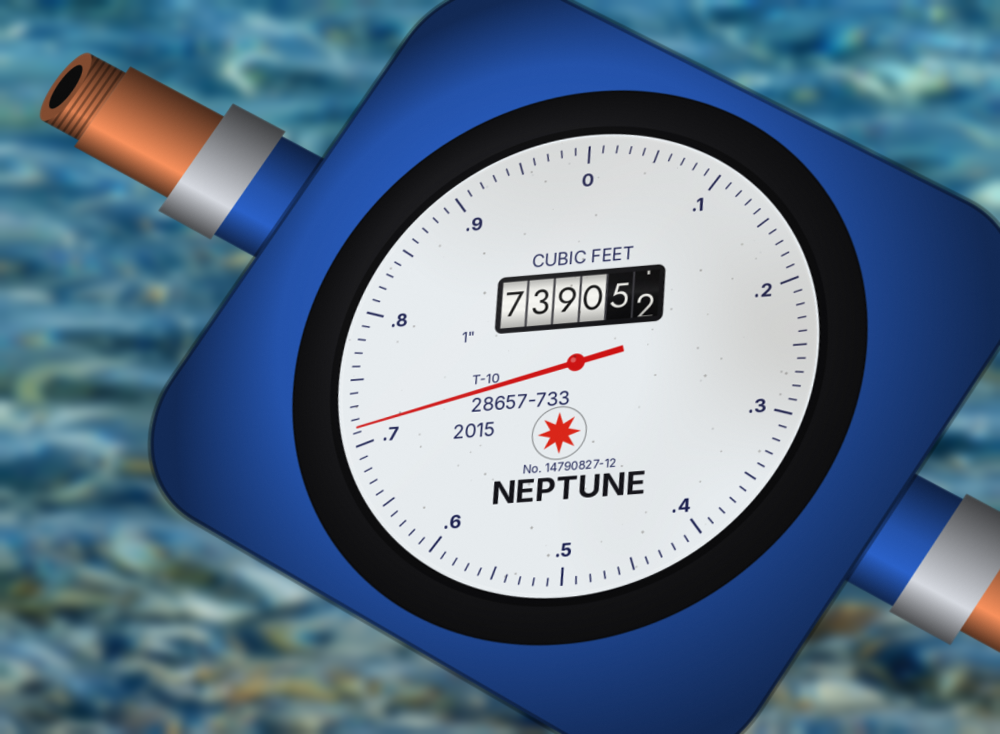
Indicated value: 739051.71 ft³
